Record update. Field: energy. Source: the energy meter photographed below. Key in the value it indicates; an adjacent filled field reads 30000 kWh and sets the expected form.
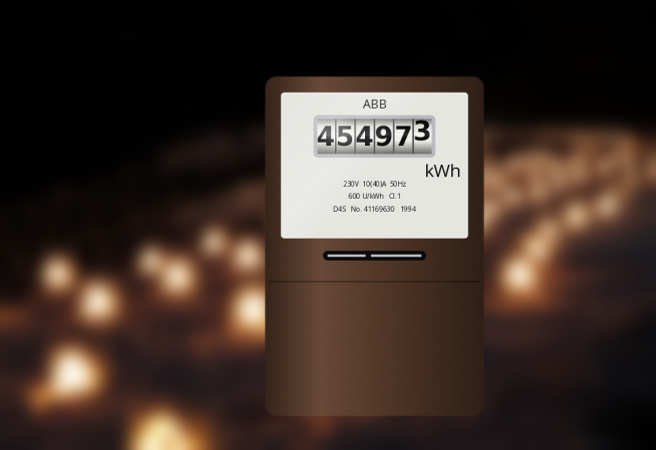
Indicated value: 454973 kWh
